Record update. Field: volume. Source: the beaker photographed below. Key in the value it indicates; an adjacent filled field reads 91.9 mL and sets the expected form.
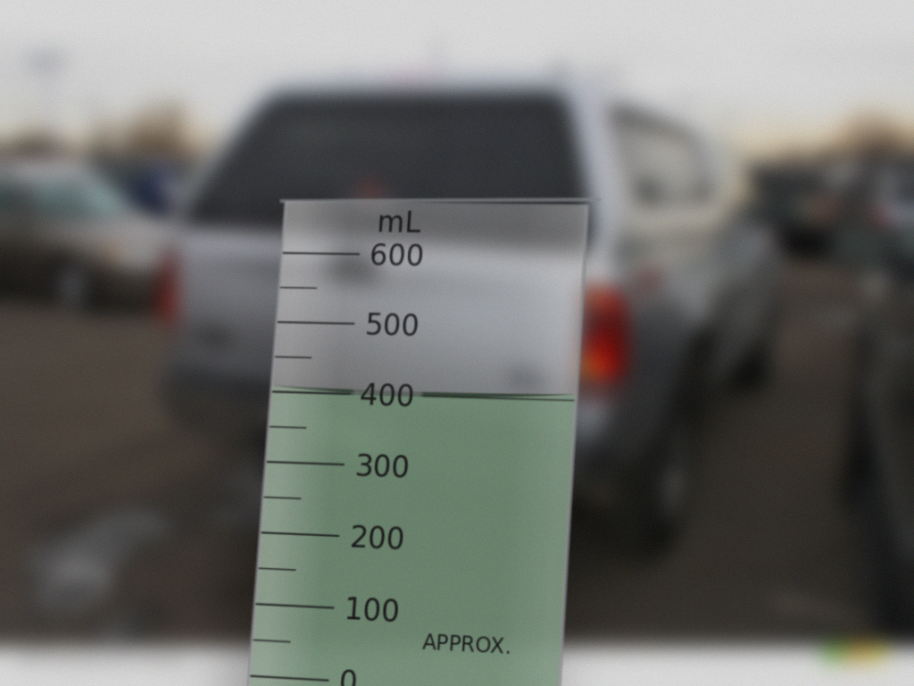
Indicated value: 400 mL
